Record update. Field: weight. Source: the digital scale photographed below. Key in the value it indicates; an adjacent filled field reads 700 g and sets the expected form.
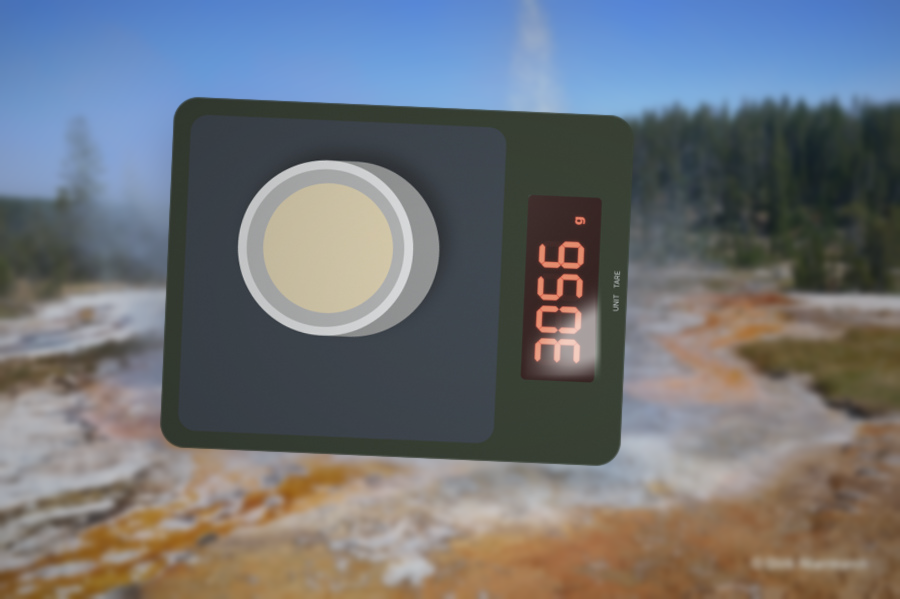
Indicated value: 3056 g
